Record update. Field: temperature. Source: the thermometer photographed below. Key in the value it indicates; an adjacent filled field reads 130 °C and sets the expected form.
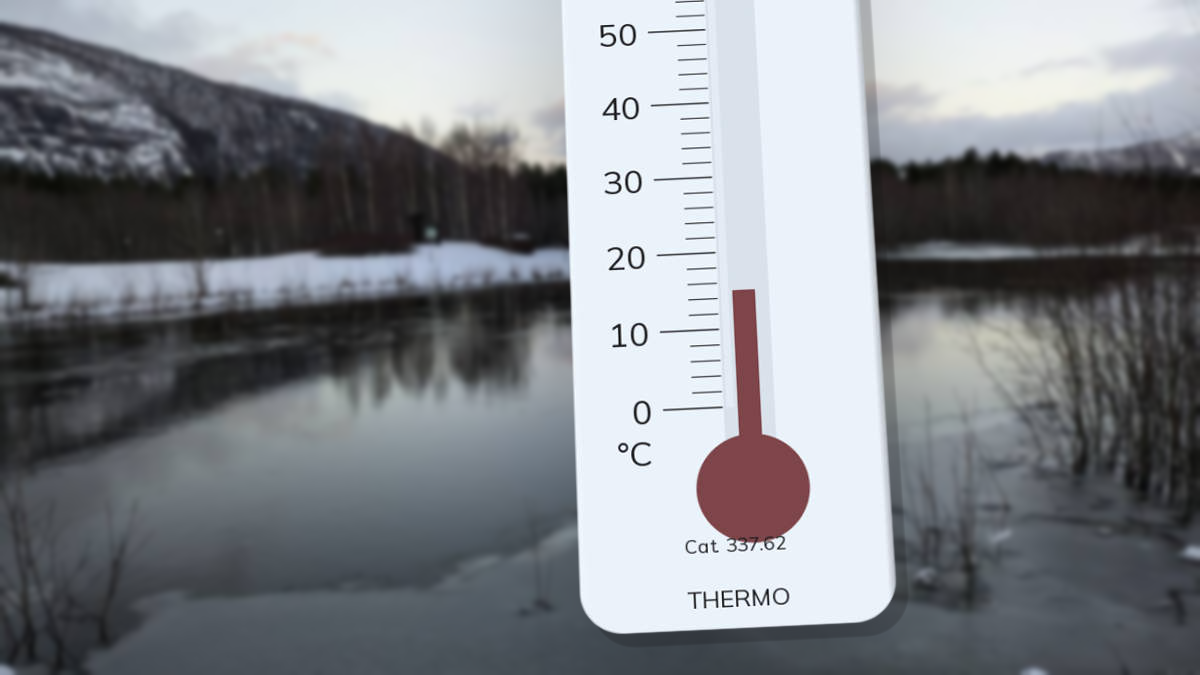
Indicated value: 15 °C
